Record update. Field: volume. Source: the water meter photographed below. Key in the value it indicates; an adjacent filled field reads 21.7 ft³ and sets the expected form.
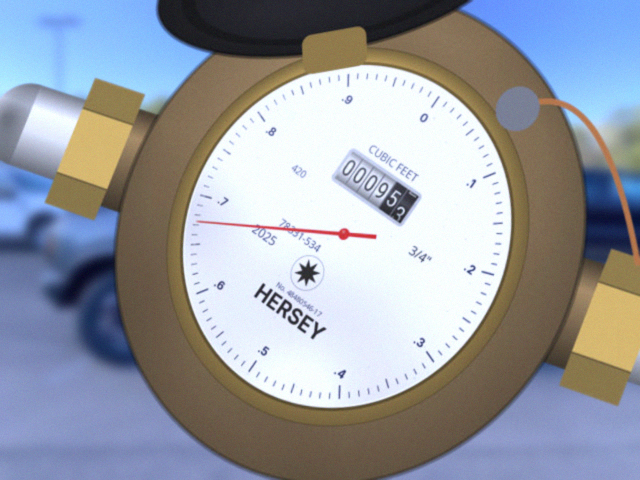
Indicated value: 952.67 ft³
